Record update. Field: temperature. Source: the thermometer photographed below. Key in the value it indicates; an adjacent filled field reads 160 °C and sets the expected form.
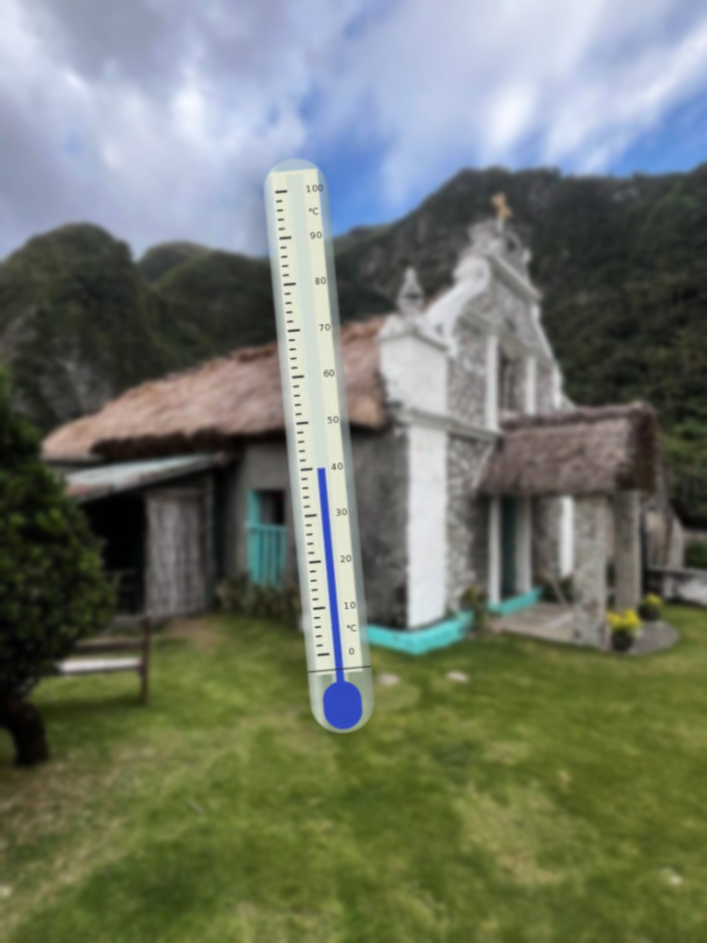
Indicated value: 40 °C
